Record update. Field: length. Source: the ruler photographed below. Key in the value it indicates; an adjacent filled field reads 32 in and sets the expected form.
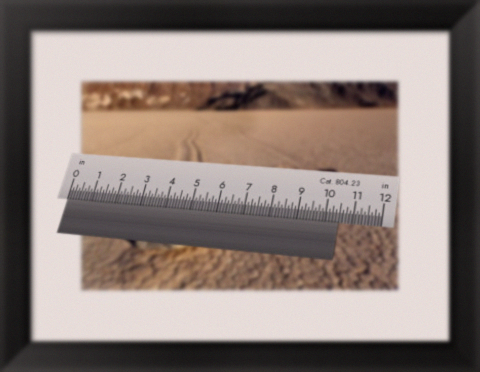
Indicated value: 10.5 in
